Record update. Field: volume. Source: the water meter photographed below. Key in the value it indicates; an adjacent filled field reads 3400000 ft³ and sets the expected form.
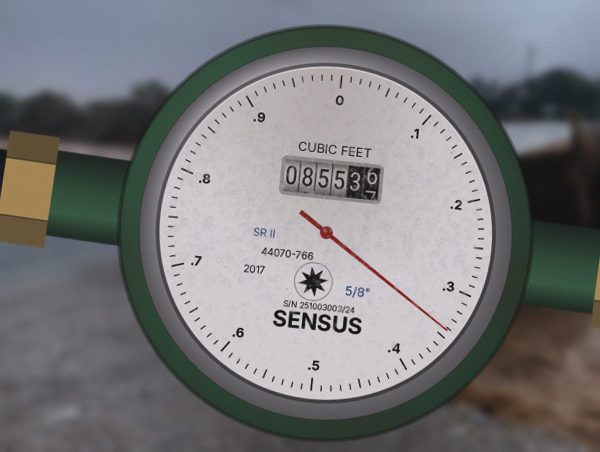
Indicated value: 85536.34 ft³
